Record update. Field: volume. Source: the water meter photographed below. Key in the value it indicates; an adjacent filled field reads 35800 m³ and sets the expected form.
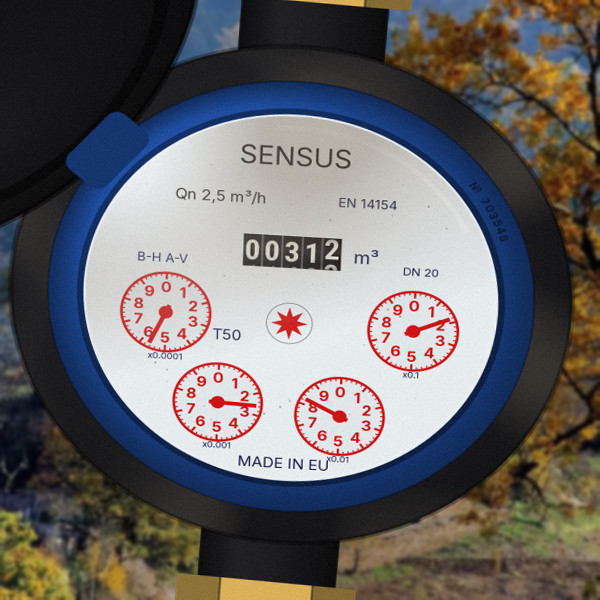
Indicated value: 312.1825 m³
